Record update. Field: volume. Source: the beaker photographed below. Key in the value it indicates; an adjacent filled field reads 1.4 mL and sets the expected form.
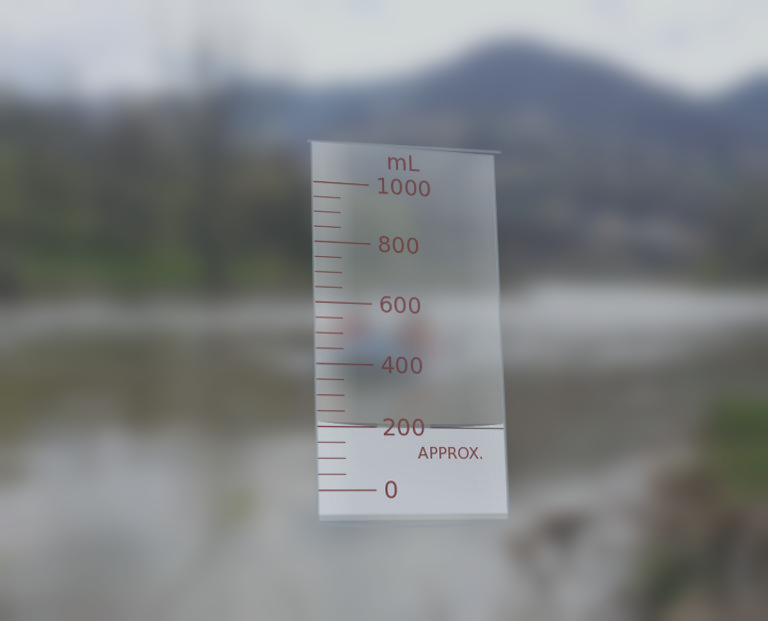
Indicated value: 200 mL
